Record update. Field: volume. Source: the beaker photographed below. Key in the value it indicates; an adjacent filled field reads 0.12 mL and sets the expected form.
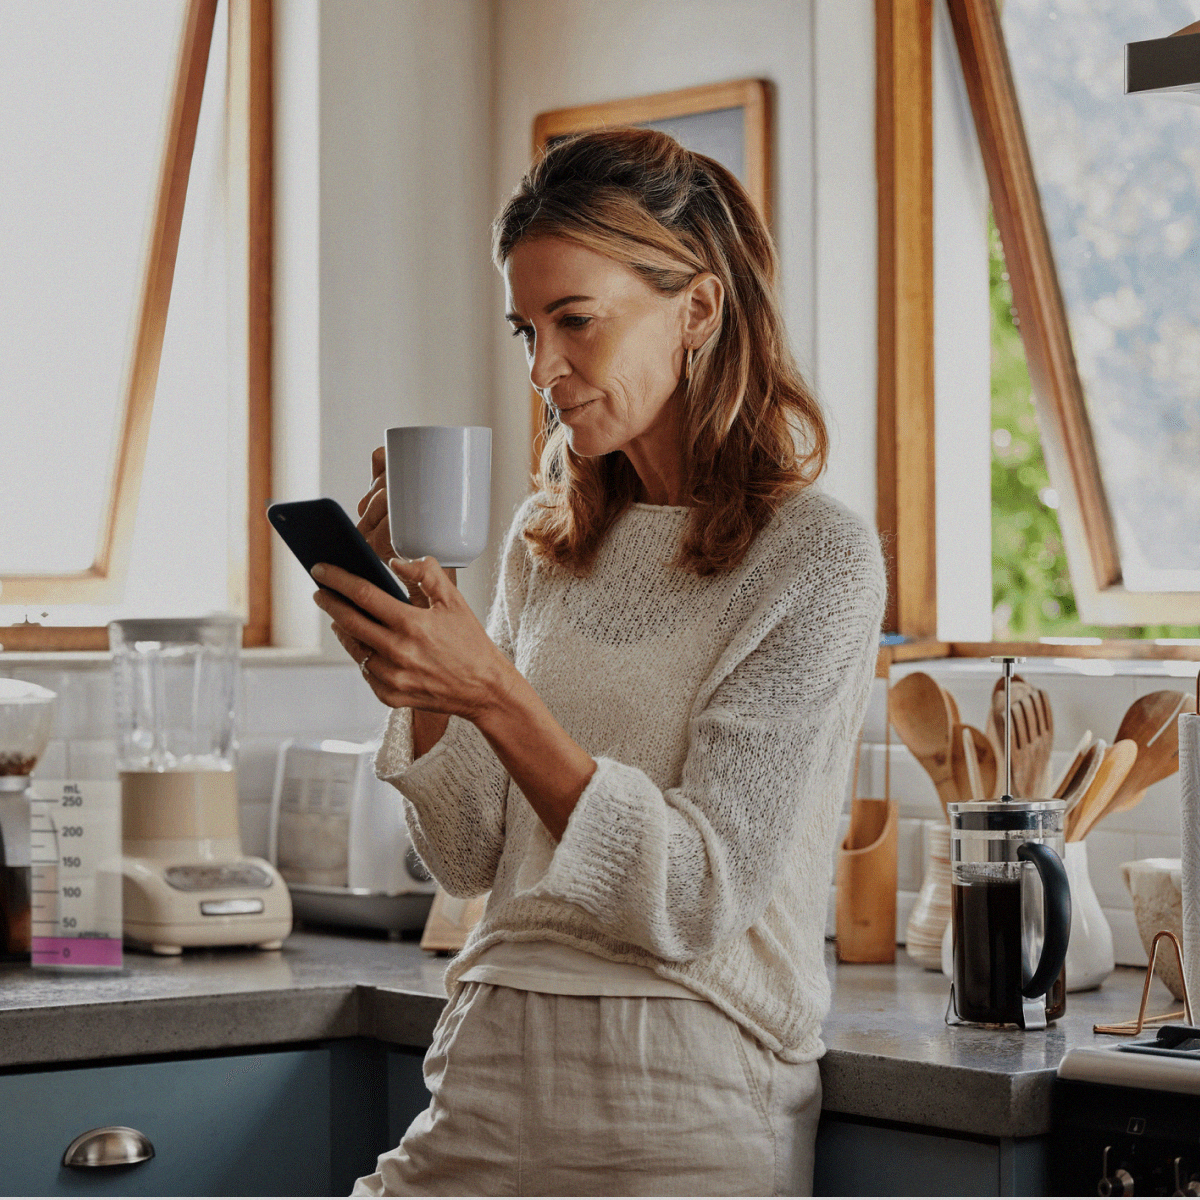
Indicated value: 25 mL
